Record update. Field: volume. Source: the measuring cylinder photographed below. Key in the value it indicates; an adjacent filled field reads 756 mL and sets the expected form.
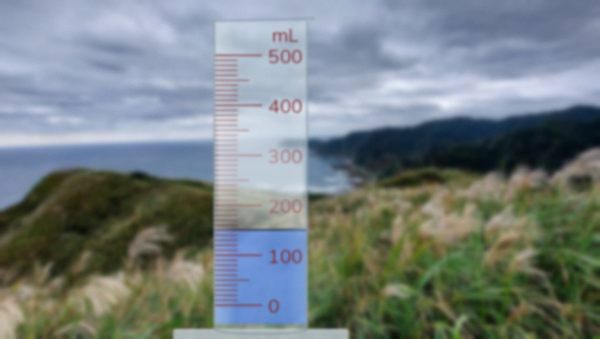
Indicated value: 150 mL
